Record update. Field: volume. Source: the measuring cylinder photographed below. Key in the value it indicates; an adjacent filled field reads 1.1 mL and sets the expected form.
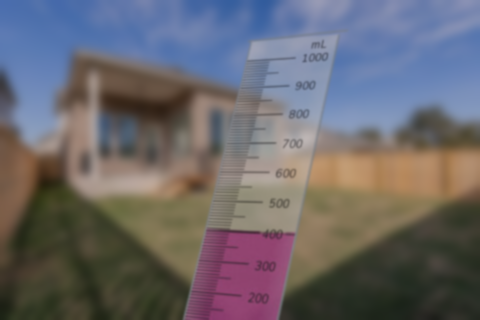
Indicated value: 400 mL
